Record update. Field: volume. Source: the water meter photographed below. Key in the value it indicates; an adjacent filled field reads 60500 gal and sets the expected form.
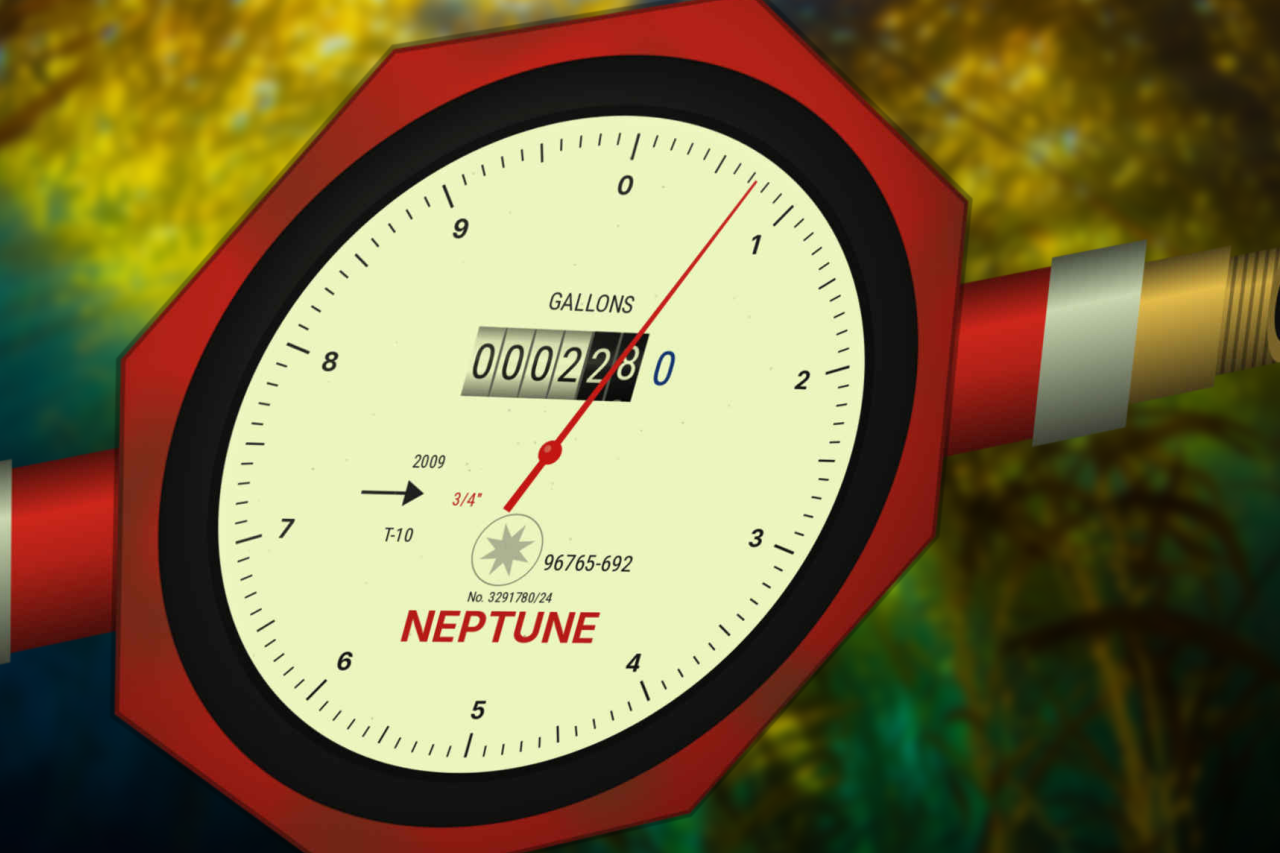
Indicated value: 2280.7 gal
